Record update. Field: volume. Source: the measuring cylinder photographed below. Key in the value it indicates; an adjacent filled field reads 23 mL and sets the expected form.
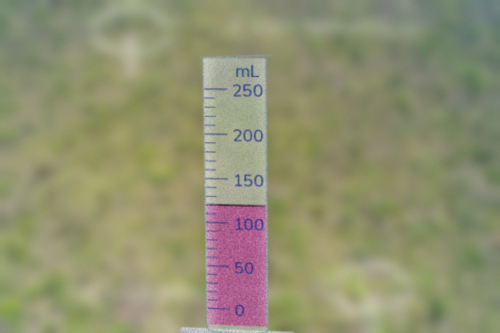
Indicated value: 120 mL
